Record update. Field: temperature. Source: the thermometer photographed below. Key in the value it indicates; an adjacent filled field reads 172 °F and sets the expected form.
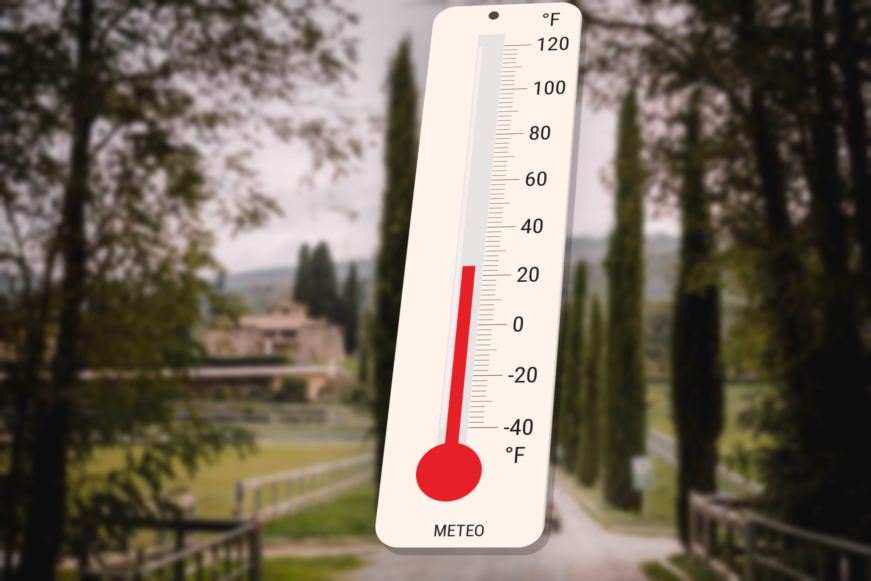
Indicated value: 24 °F
